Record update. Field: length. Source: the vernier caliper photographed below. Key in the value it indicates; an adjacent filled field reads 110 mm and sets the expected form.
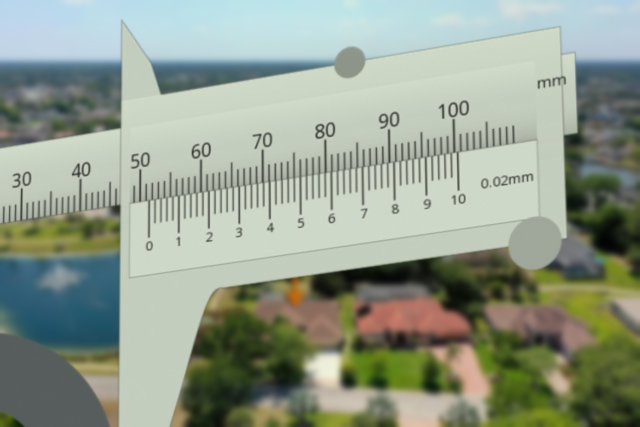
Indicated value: 51.5 mm
